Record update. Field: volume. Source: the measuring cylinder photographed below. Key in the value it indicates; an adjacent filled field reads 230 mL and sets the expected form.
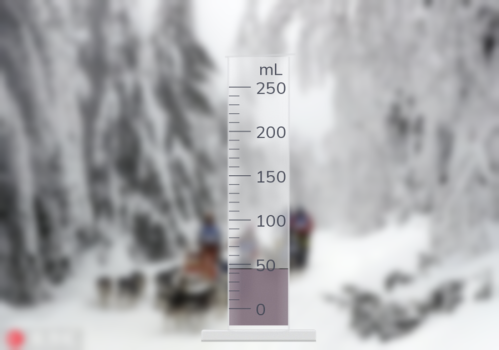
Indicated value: 45 mL
